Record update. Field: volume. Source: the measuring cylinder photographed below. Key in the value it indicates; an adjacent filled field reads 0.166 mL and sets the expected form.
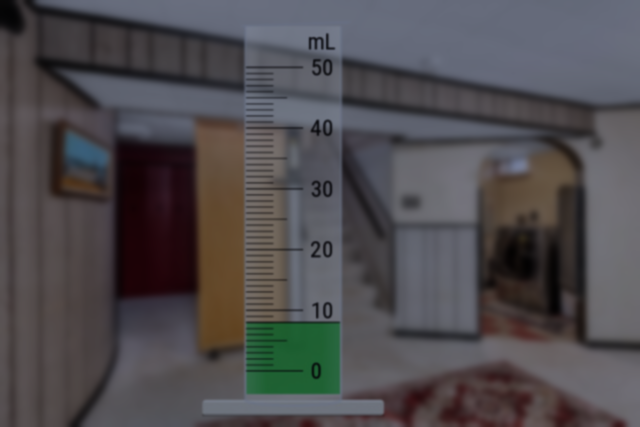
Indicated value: 8 mL
